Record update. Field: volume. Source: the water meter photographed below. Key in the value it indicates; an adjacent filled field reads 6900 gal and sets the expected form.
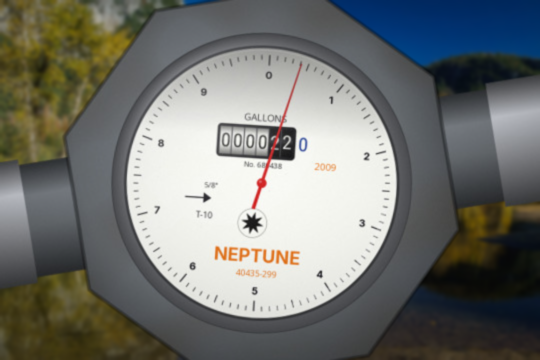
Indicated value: 220.4 gal
